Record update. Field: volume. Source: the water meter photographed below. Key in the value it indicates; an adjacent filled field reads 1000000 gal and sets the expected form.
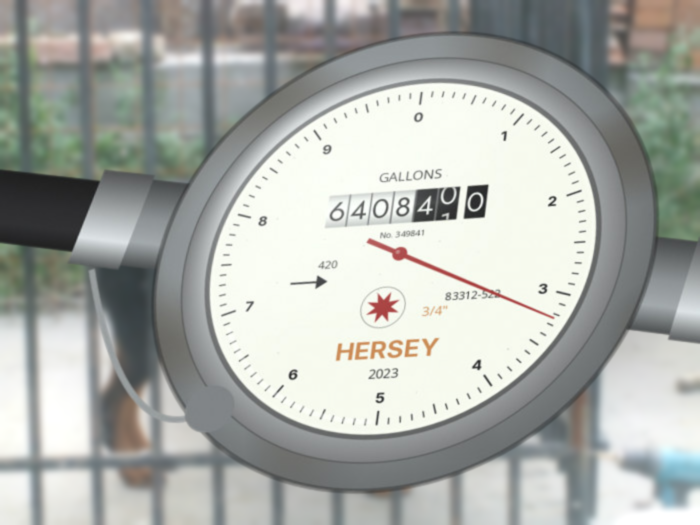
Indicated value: 6408403.2 gal
